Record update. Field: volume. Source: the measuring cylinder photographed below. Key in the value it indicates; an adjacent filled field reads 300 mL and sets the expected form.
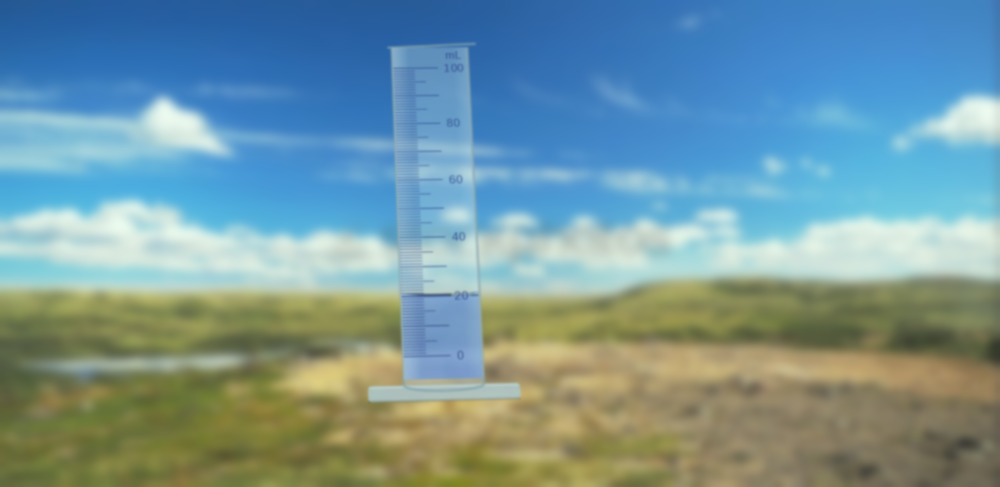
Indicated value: 20 mL
